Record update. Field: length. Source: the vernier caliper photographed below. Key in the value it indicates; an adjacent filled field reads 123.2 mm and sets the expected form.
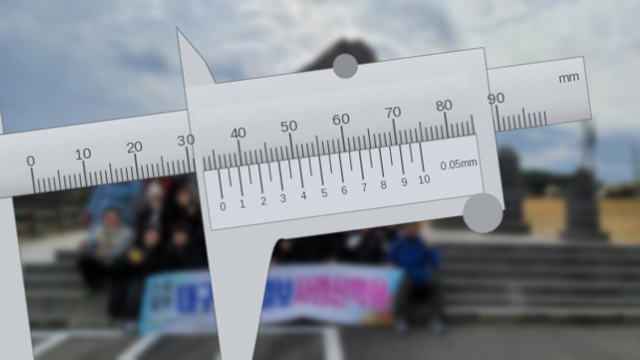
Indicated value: 35.5 mm
